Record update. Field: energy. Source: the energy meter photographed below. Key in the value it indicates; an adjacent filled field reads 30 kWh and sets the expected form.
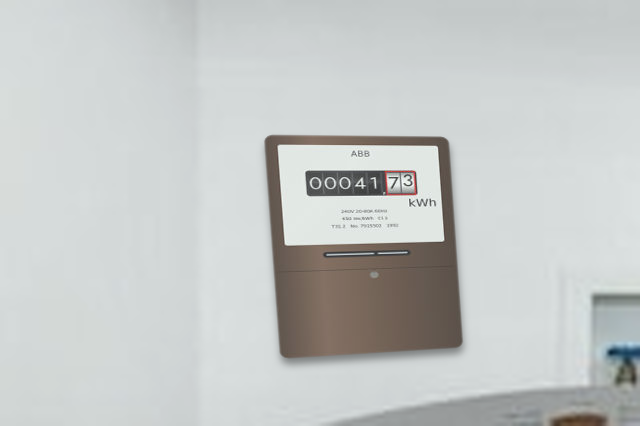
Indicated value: 41.73 kWh
